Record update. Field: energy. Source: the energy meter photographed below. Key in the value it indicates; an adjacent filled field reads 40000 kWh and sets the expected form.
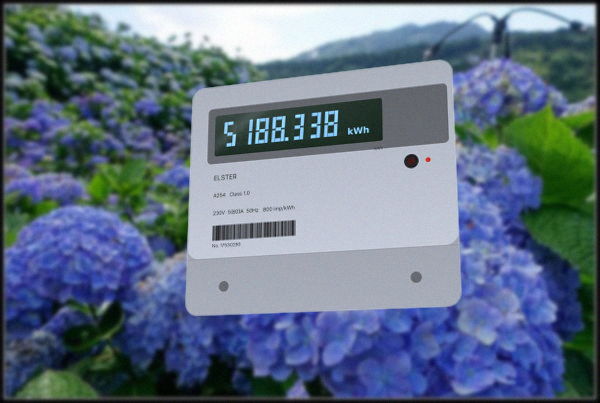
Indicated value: 5188.338 kWh
